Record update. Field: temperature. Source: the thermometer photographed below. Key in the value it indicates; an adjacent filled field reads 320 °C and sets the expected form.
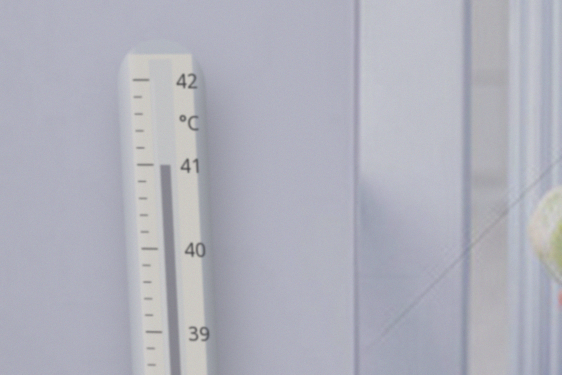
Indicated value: 41 °C
